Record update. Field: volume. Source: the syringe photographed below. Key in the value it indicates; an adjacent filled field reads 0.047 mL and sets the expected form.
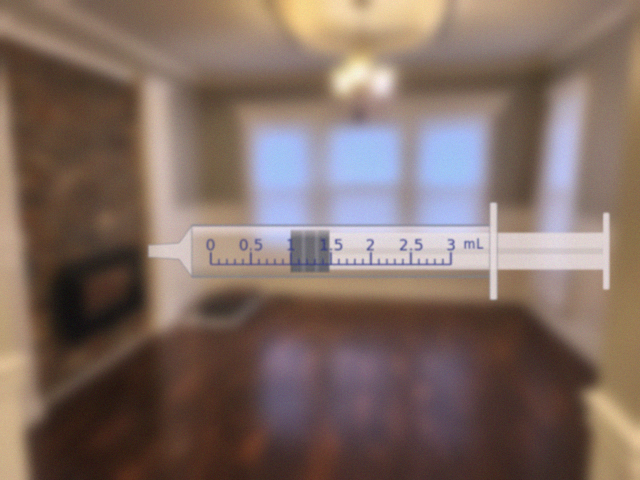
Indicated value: 1 mL
